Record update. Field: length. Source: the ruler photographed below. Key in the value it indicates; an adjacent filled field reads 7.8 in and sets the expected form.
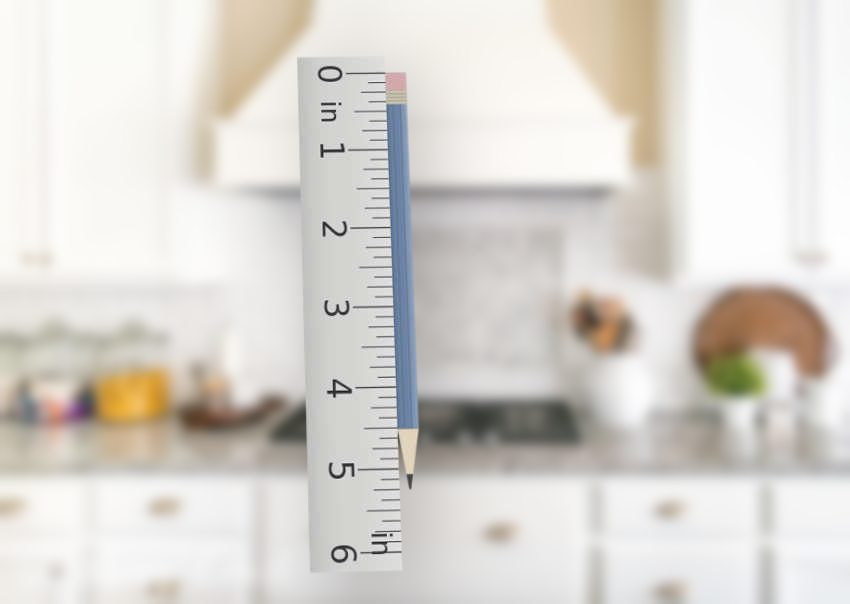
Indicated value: 5.25 in
